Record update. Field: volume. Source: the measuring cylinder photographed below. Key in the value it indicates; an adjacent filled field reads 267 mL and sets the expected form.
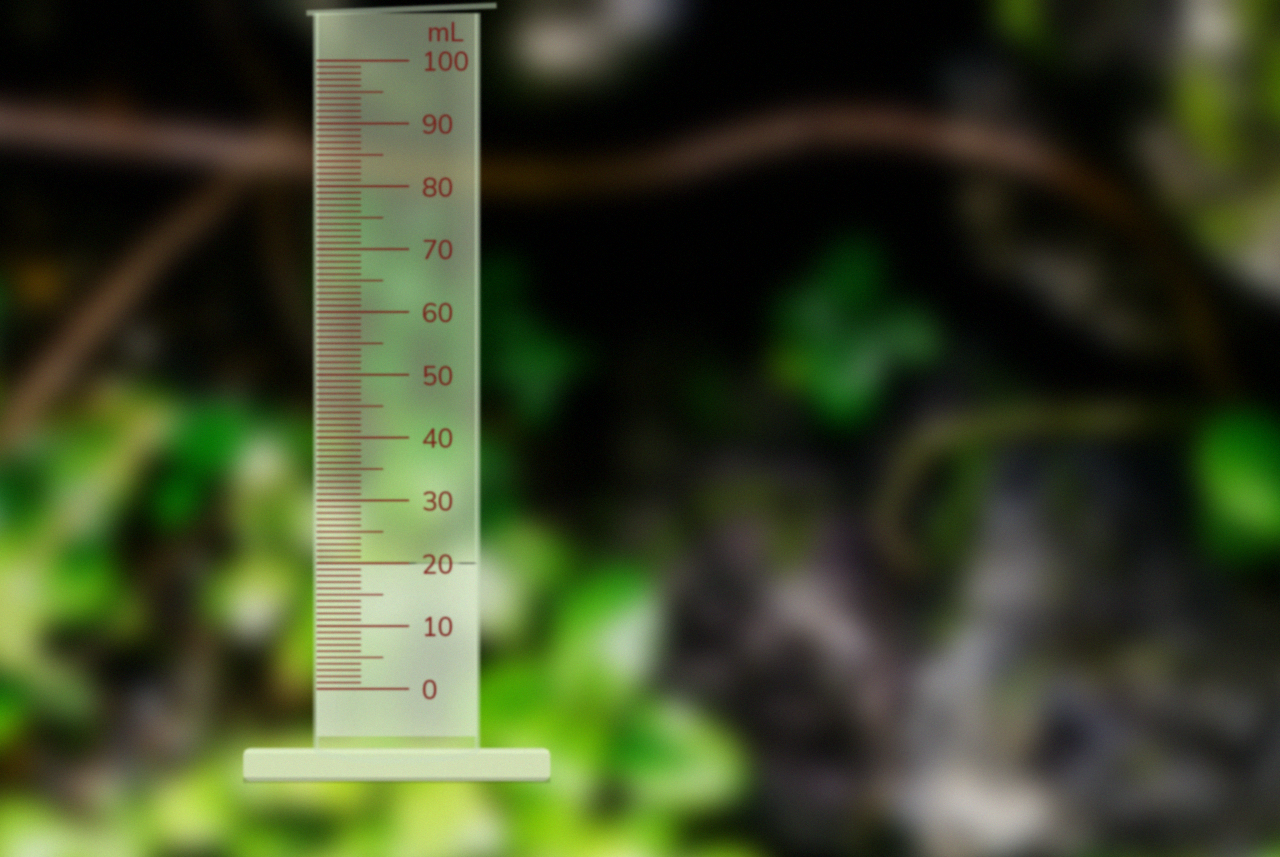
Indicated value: 20 mL
